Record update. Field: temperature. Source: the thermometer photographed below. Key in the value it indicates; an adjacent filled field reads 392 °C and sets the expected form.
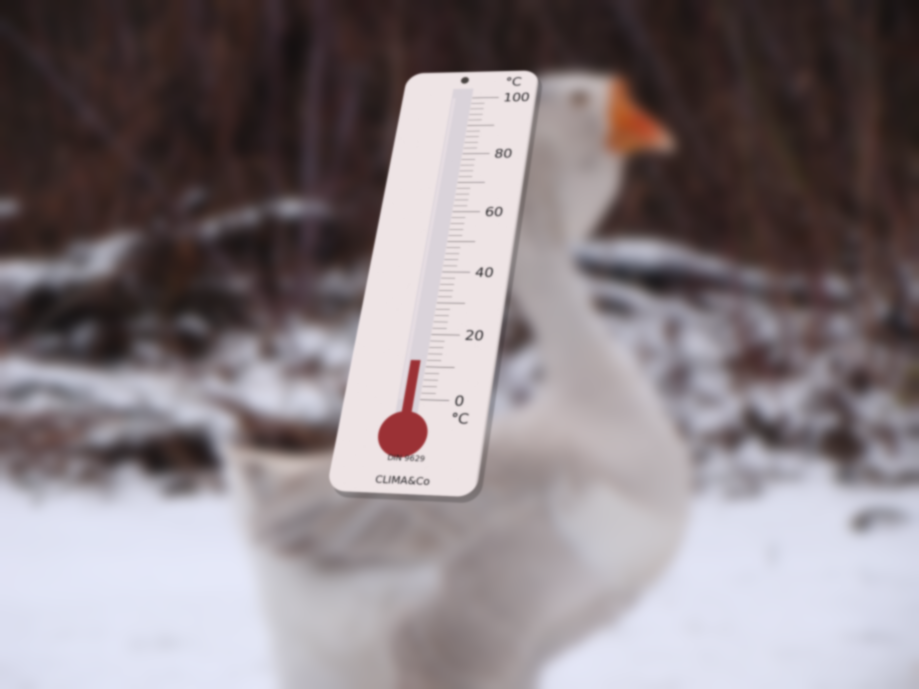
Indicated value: 12 °C
